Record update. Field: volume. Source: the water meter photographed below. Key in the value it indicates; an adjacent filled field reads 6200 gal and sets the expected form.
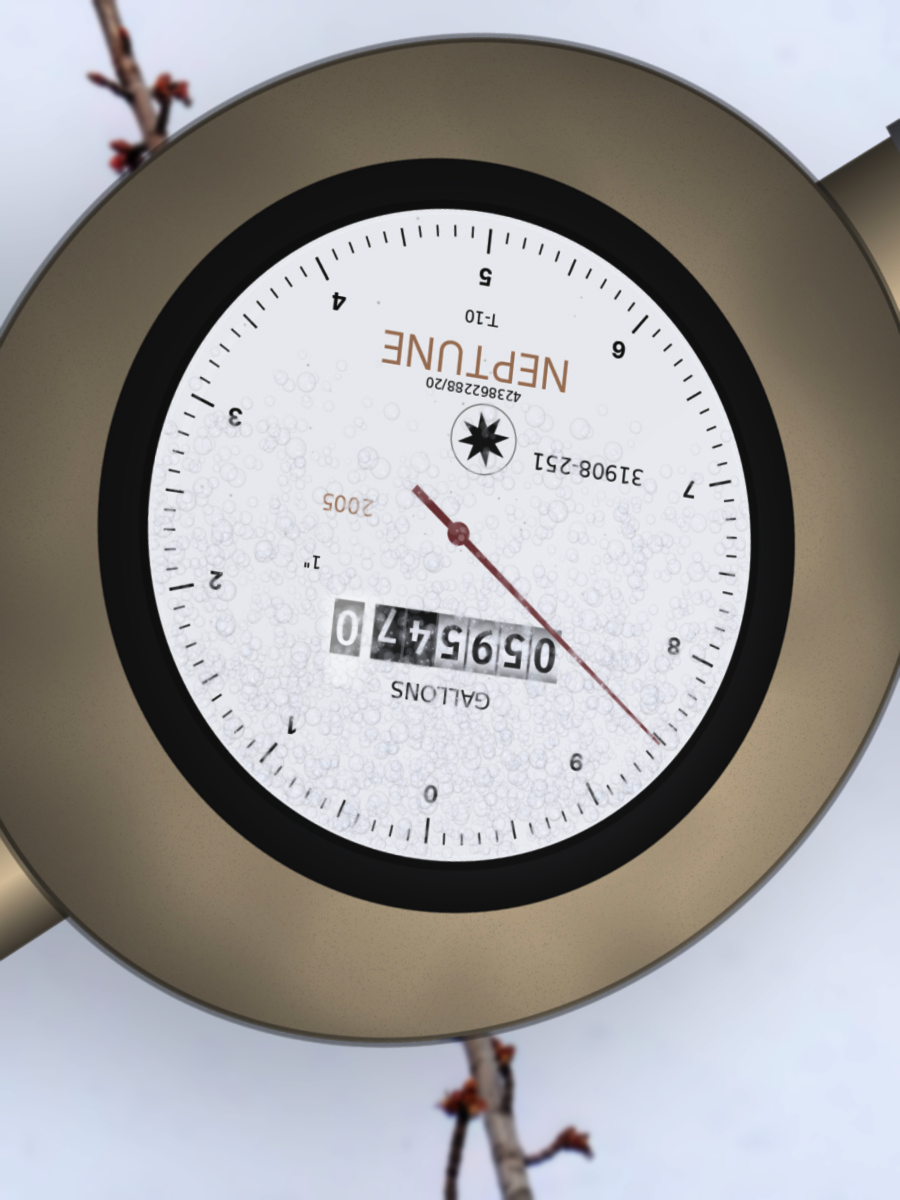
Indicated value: 595468.5 gal
